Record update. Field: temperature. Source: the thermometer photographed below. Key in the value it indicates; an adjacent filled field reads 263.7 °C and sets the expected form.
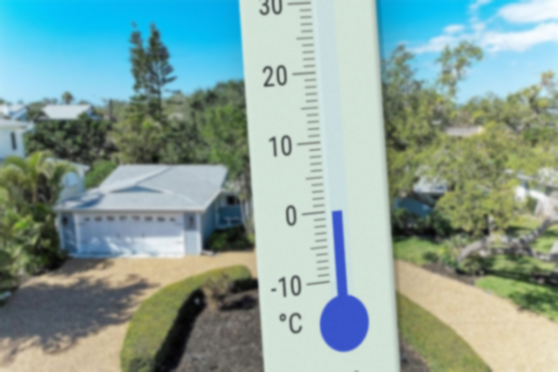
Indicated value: 0 °C
